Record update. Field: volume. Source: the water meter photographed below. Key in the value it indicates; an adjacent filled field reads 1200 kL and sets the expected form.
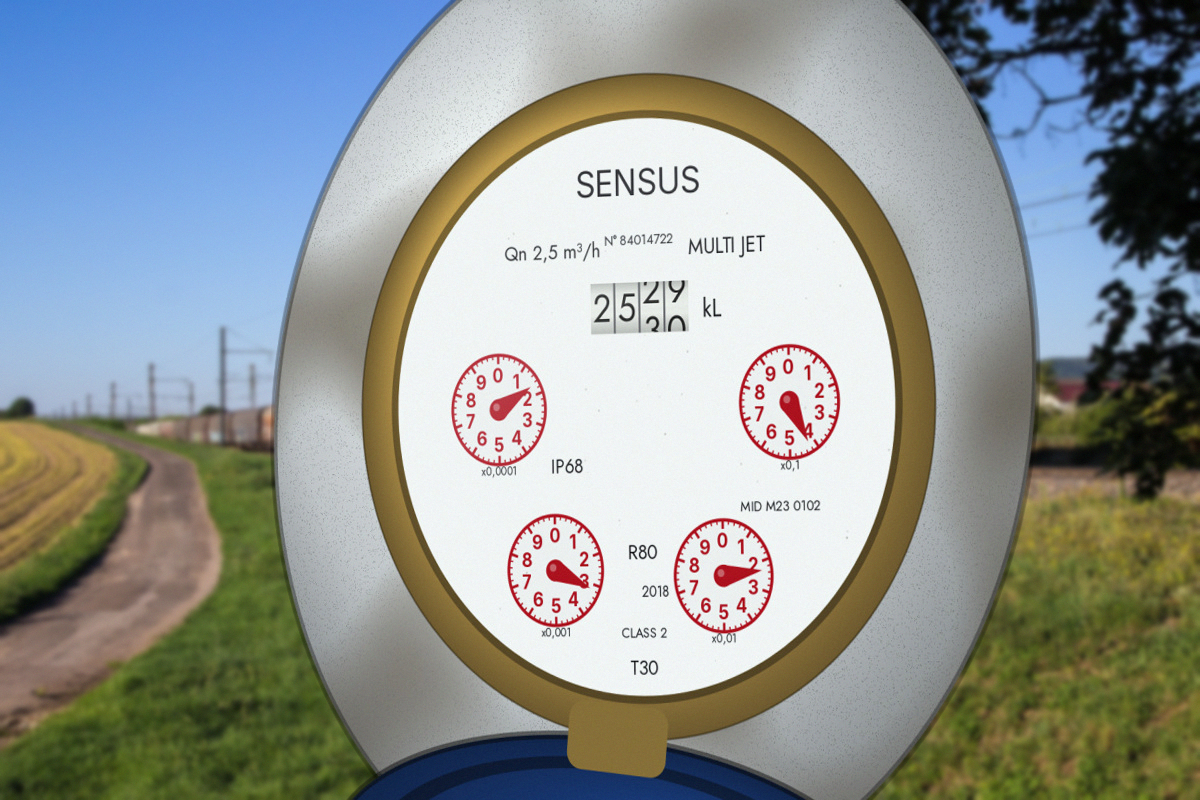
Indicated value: 2529.4231 kL
